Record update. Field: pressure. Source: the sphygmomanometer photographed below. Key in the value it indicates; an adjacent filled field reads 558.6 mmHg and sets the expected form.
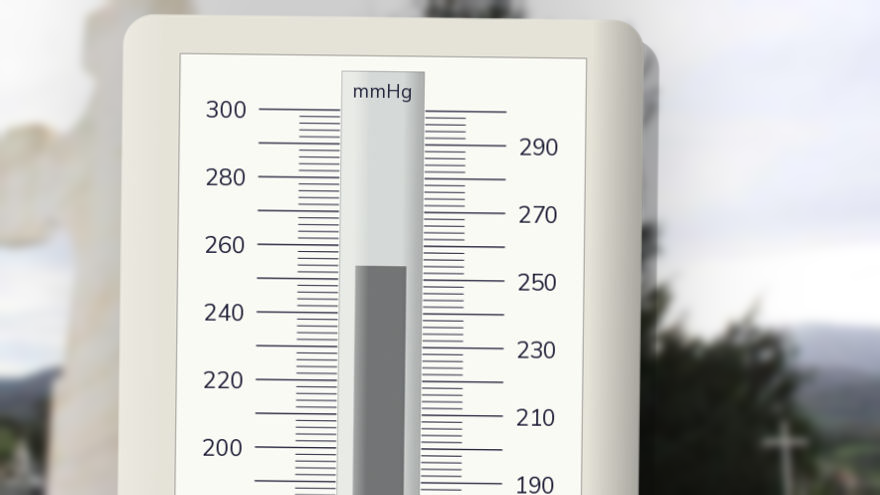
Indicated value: 254 mmHg
